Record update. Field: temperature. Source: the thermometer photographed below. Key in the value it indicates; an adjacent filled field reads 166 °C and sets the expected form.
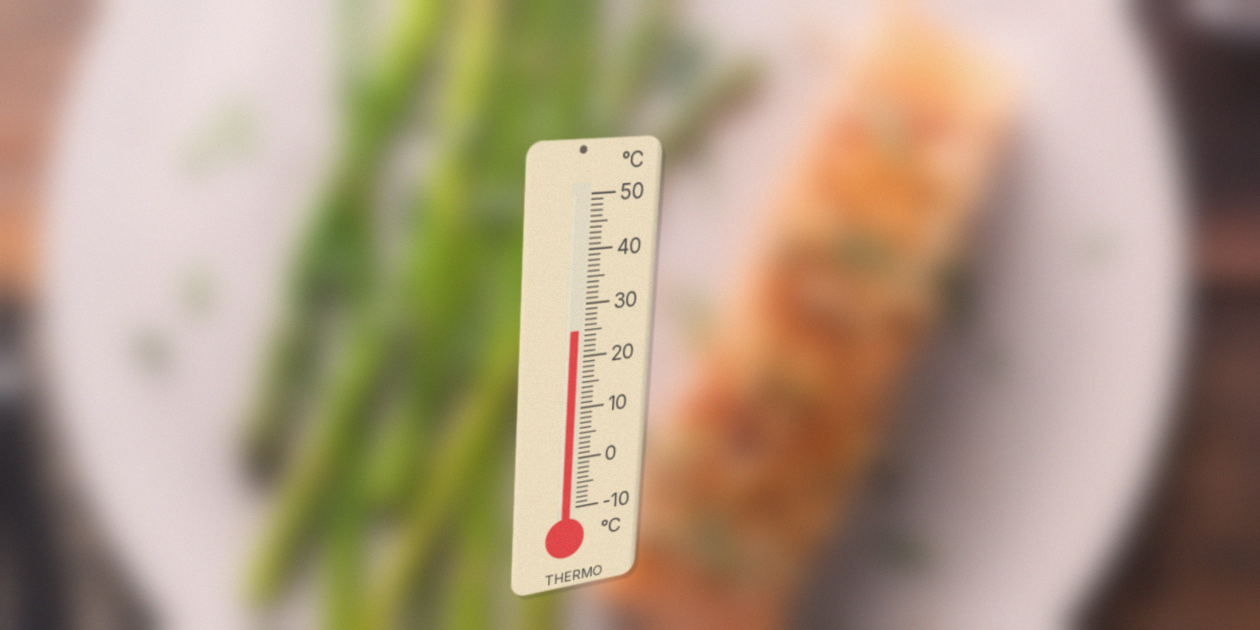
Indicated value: 25 °C
